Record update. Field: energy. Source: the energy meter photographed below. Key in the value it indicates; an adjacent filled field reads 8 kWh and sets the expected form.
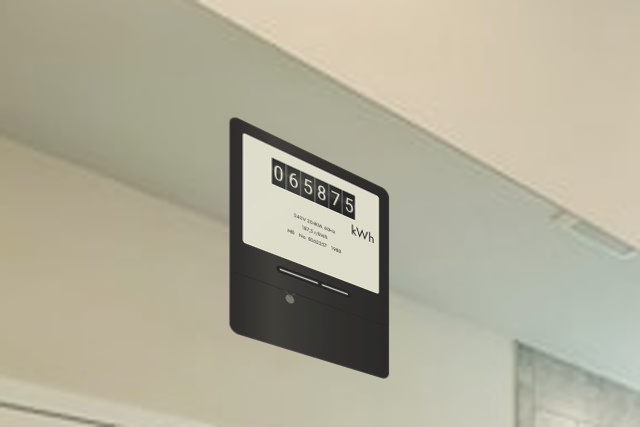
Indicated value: 65875 kWh
